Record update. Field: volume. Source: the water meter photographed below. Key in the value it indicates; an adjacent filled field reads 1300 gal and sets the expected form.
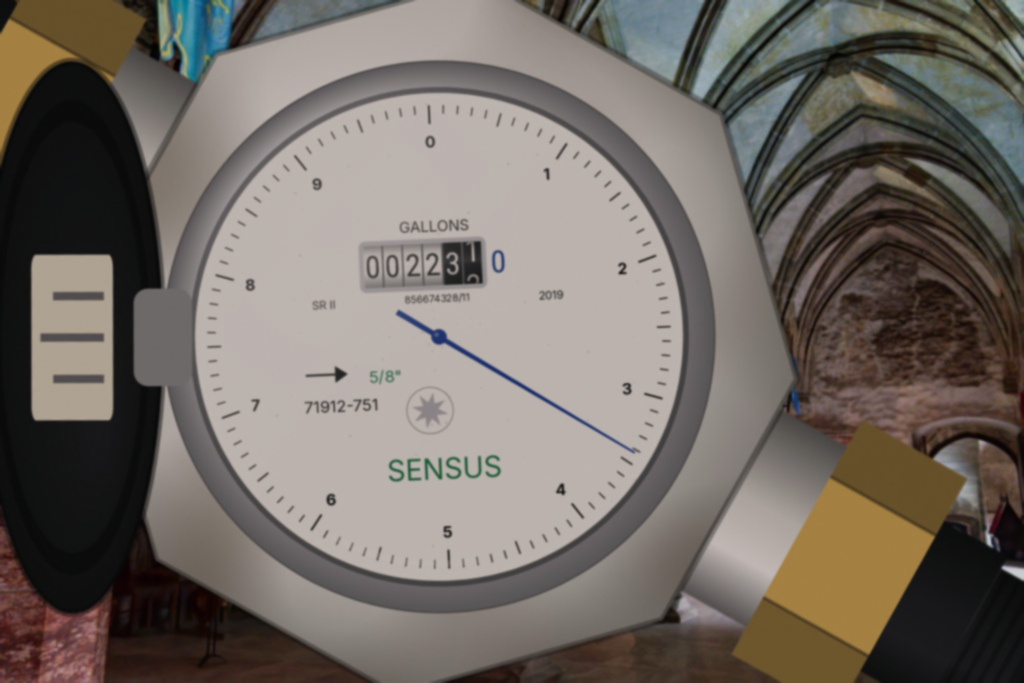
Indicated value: 22313.4 gal
